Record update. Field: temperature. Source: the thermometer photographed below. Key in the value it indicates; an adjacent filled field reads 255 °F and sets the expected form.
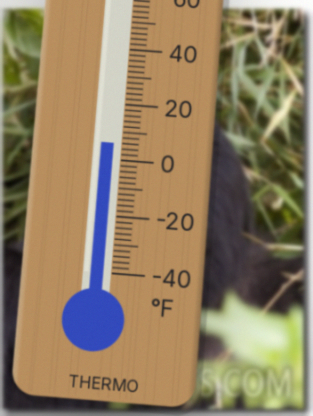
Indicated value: 6 °F
